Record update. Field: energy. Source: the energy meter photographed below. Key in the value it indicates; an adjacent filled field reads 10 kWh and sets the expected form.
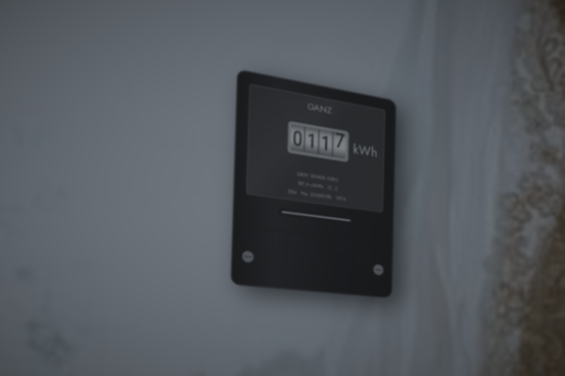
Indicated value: 117 kWh
